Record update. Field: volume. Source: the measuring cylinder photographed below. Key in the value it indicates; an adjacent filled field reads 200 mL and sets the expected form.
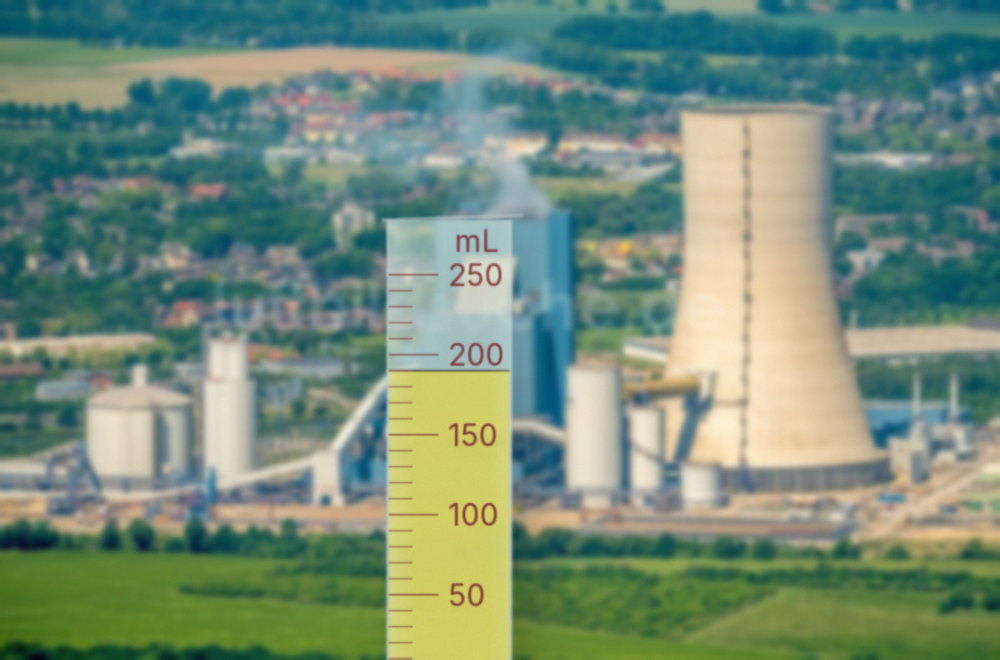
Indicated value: 190 mL
